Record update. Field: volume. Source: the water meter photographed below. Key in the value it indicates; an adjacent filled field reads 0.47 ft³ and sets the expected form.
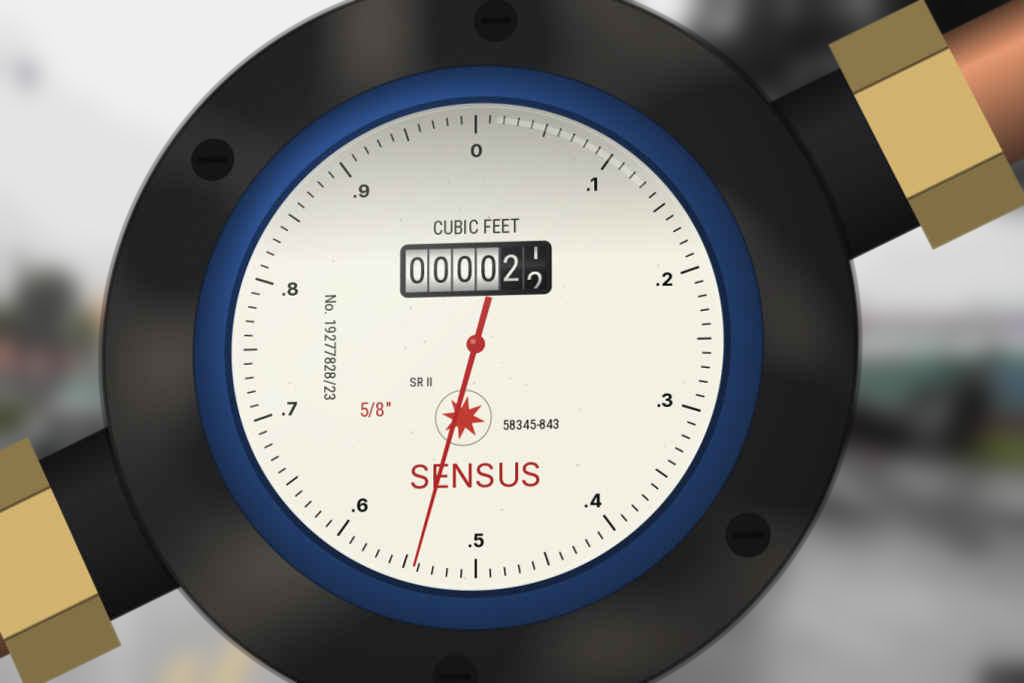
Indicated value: 21.54 ft³
